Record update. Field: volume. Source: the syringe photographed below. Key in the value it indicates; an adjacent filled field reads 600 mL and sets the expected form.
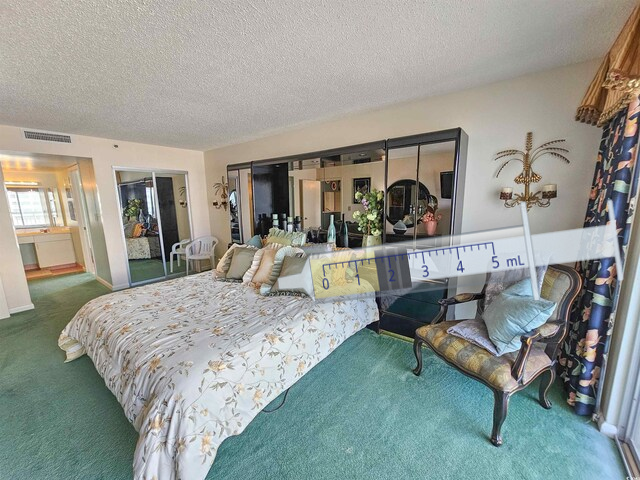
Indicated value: 1.6 mL
